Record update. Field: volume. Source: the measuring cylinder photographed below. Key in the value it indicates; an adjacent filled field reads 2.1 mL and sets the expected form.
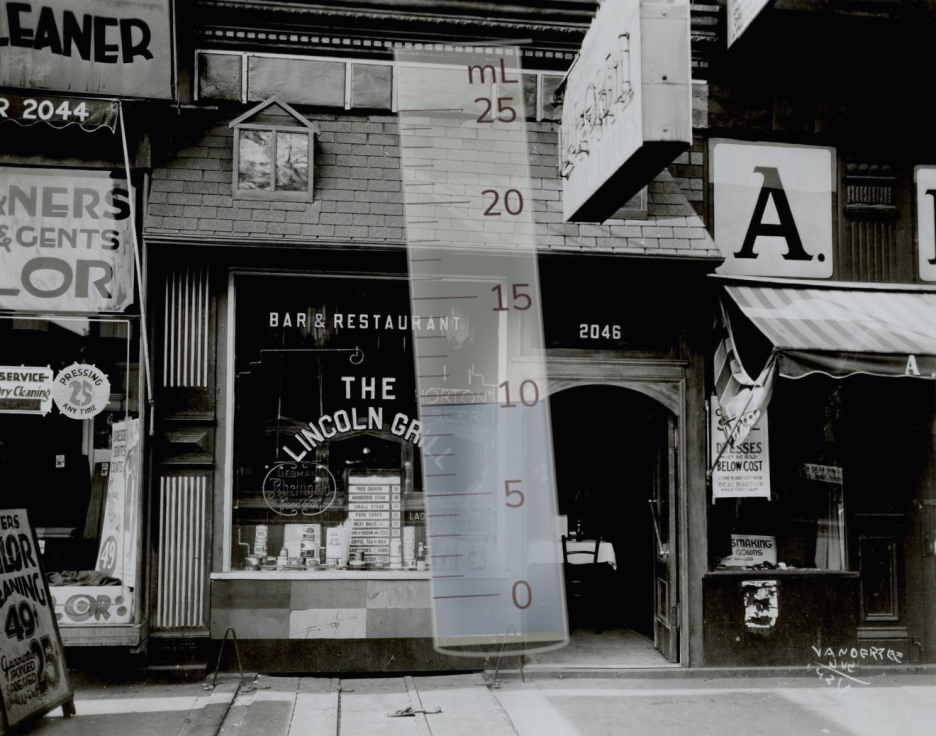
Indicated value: 9.5 mL
